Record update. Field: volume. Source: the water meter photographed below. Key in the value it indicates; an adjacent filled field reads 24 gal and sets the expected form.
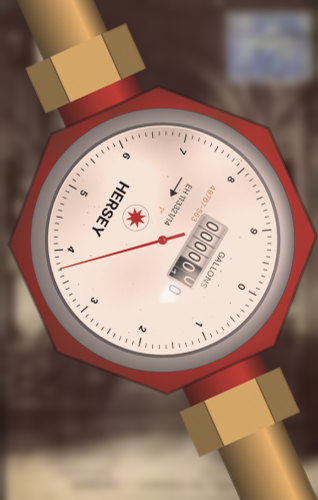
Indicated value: 3.7 gal
